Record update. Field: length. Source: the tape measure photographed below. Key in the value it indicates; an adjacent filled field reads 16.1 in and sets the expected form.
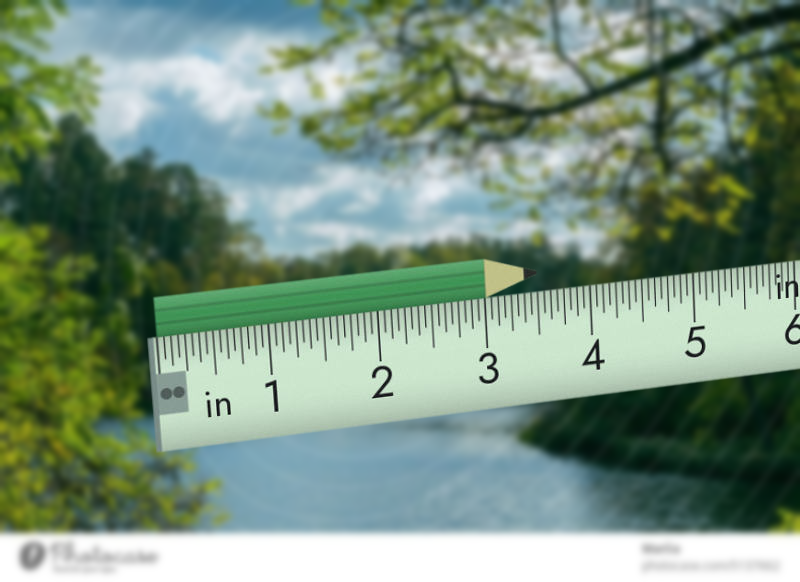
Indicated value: 3.5 in
